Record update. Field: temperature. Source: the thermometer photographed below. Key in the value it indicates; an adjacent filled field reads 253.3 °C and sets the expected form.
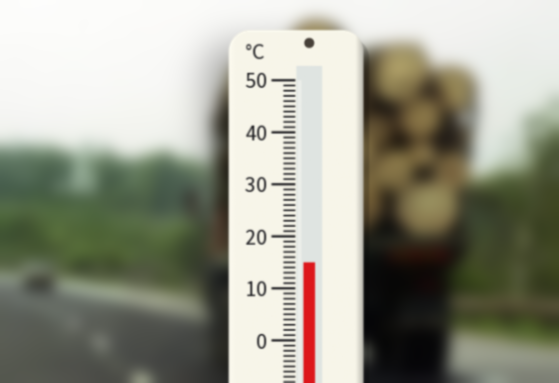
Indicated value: 15 °C
